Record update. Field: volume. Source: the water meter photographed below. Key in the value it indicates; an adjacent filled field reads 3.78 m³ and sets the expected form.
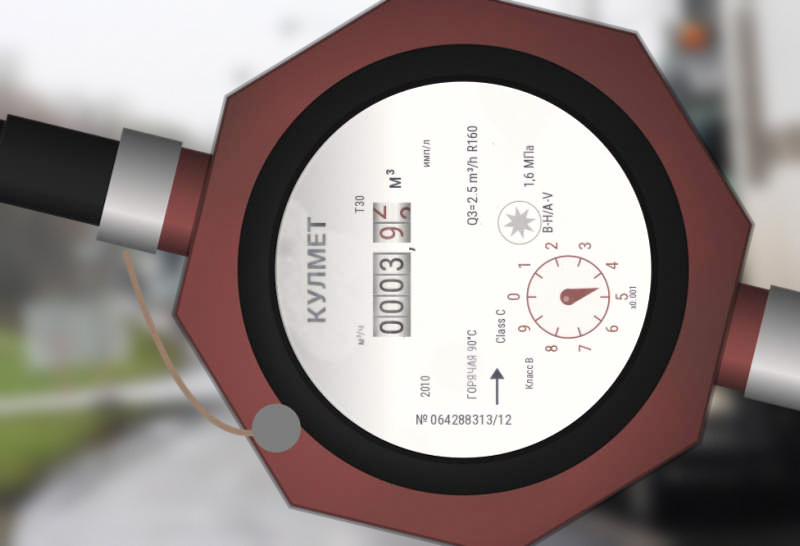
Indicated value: 3.924 m³
